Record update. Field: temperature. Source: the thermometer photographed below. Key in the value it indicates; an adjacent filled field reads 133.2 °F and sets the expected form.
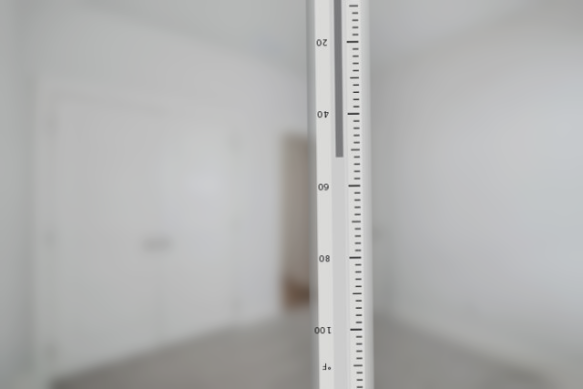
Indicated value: 52 °F
